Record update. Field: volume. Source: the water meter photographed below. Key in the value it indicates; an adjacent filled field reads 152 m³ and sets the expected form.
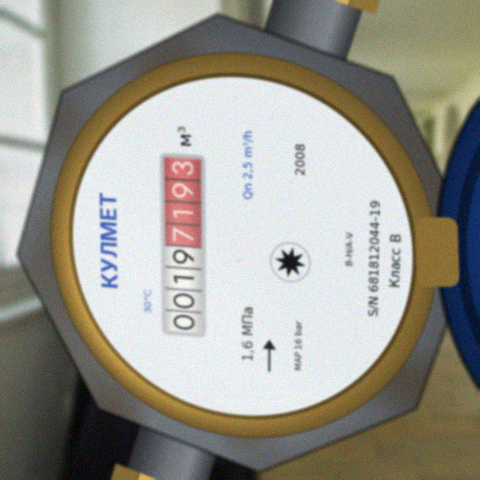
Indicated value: 19.7193 m³
